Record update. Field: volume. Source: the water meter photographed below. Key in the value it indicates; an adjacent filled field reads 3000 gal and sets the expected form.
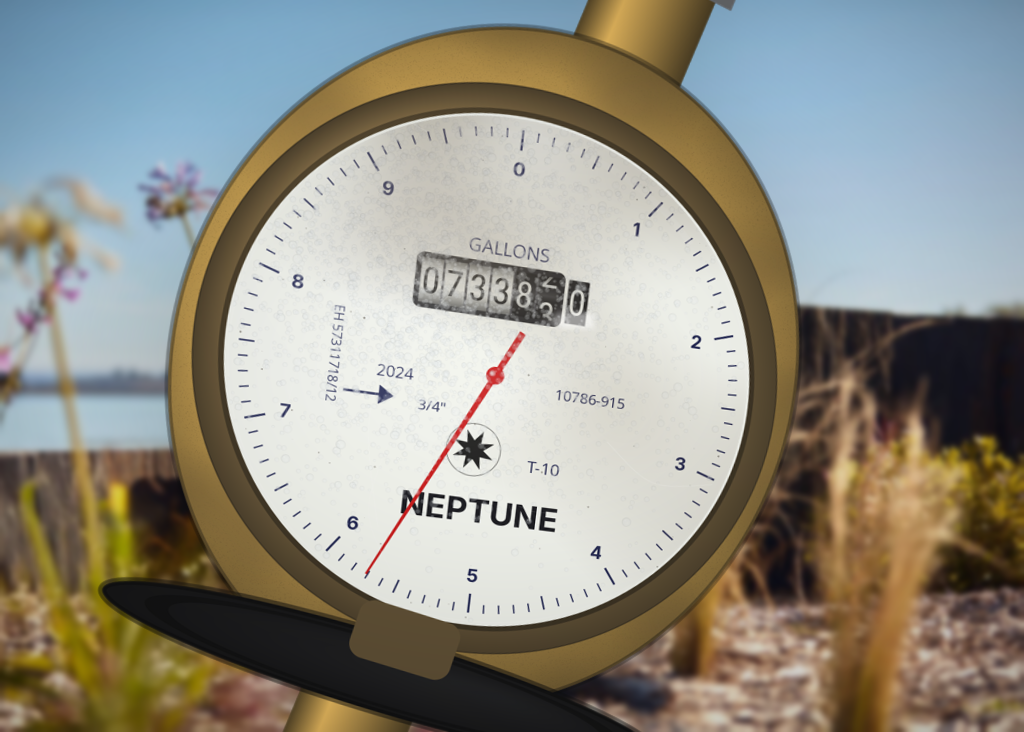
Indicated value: 733825.7 gal
